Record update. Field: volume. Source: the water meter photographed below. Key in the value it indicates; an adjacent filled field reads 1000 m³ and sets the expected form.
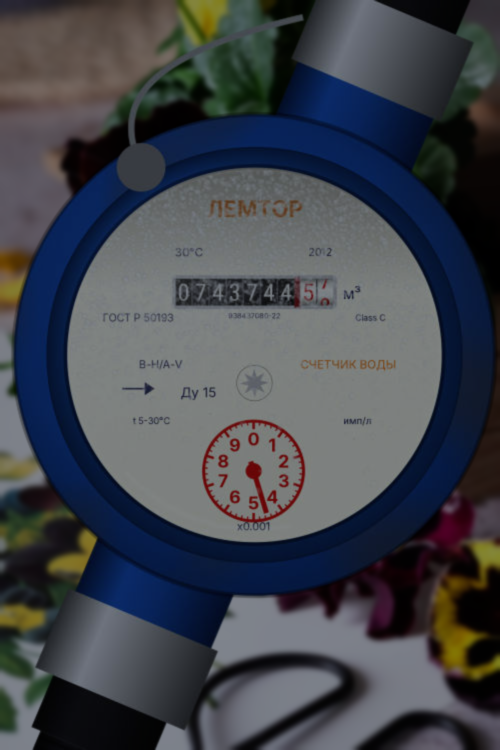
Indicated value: 743744.574 m³
